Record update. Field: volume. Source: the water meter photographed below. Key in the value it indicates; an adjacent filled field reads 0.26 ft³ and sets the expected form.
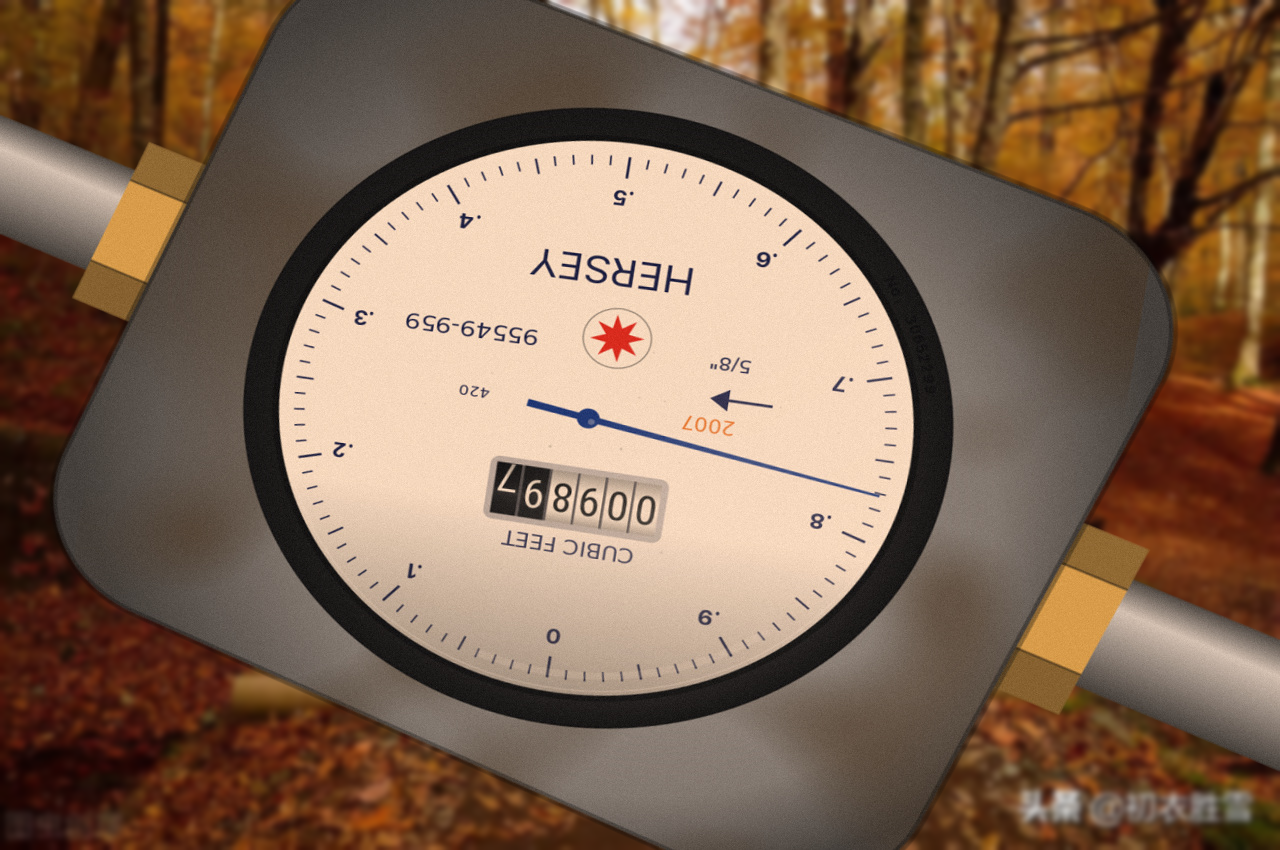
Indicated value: 9896.77 ft³
